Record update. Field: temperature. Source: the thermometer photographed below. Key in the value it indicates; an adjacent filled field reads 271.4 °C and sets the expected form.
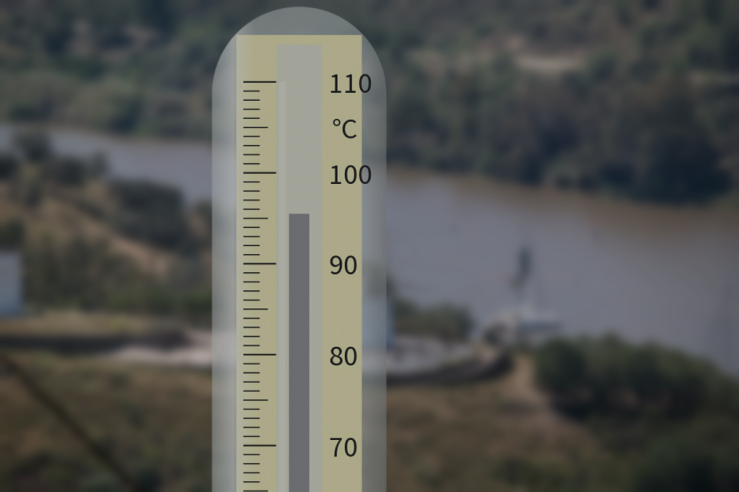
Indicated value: 95.5 °C
